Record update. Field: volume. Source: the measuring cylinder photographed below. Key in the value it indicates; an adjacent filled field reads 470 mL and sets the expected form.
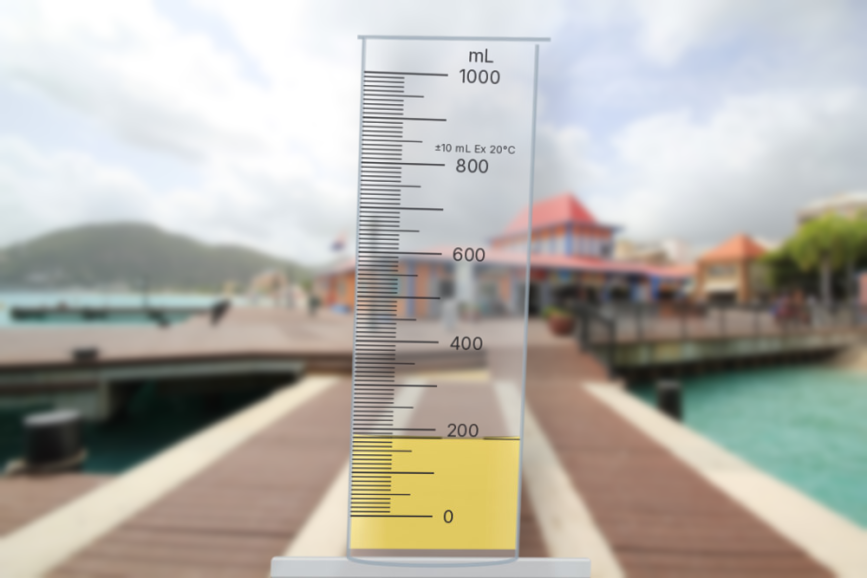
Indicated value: 180 mL
